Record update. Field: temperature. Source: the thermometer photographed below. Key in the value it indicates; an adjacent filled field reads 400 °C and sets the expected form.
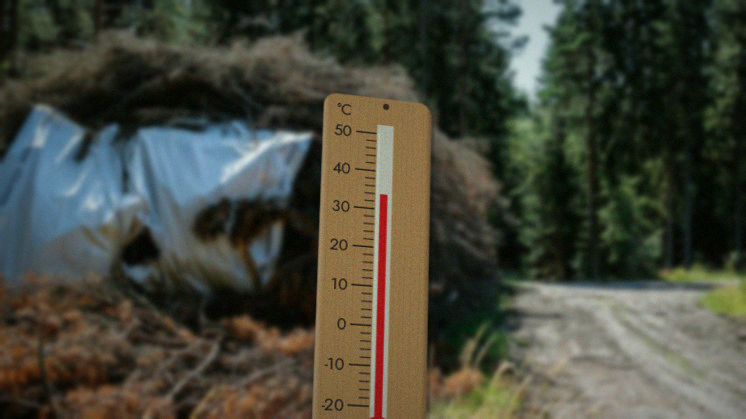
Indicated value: 34 °C
